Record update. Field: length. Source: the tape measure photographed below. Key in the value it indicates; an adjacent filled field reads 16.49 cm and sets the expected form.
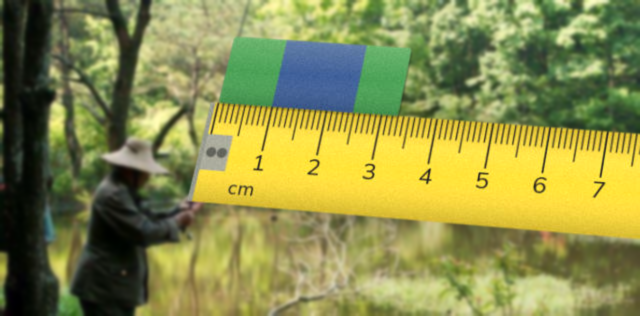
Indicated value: 3.3 cm
